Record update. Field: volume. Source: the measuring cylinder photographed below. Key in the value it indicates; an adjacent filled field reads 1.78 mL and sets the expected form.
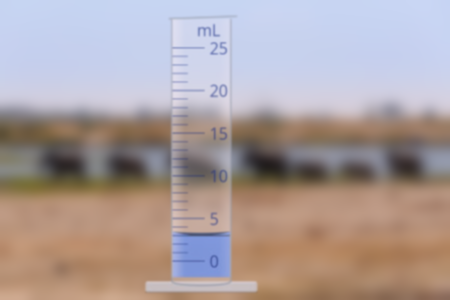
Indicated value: 3 mL
